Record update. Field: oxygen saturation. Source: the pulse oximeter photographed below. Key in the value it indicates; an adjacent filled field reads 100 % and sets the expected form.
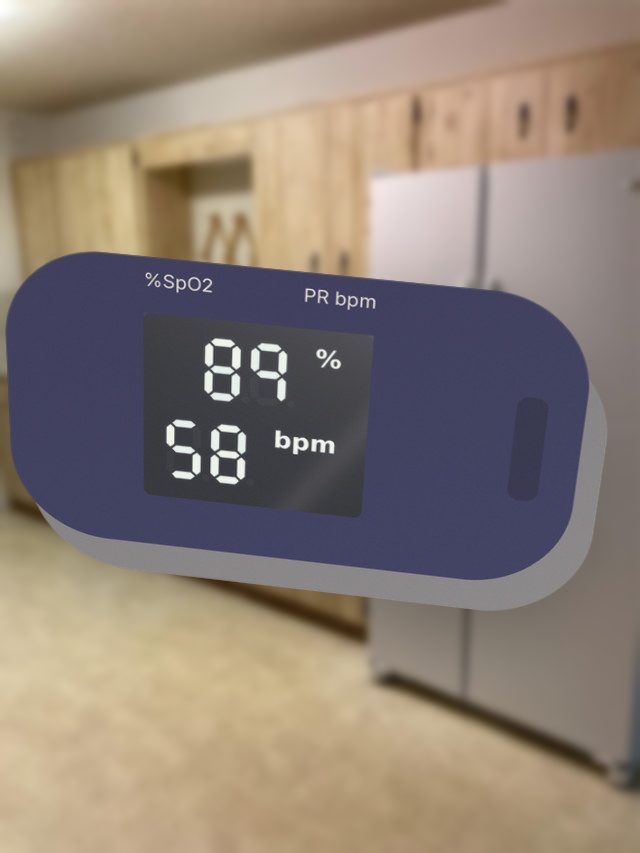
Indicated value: 89 %
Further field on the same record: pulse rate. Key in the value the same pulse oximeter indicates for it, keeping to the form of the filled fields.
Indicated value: 58 bpm
